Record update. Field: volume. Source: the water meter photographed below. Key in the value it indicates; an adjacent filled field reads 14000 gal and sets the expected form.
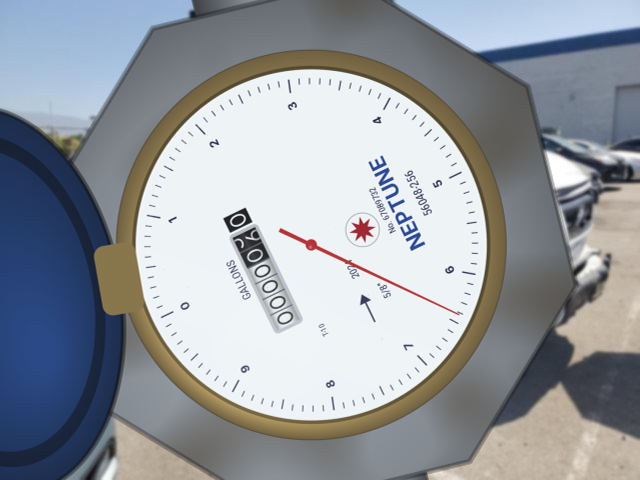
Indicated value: 56.4 gal
